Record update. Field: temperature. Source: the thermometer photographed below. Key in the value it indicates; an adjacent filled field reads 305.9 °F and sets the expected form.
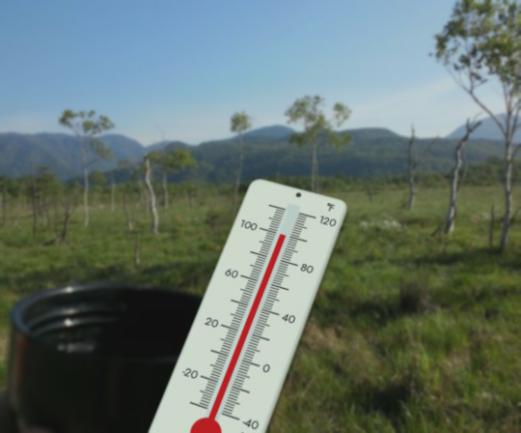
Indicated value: 100 °F
